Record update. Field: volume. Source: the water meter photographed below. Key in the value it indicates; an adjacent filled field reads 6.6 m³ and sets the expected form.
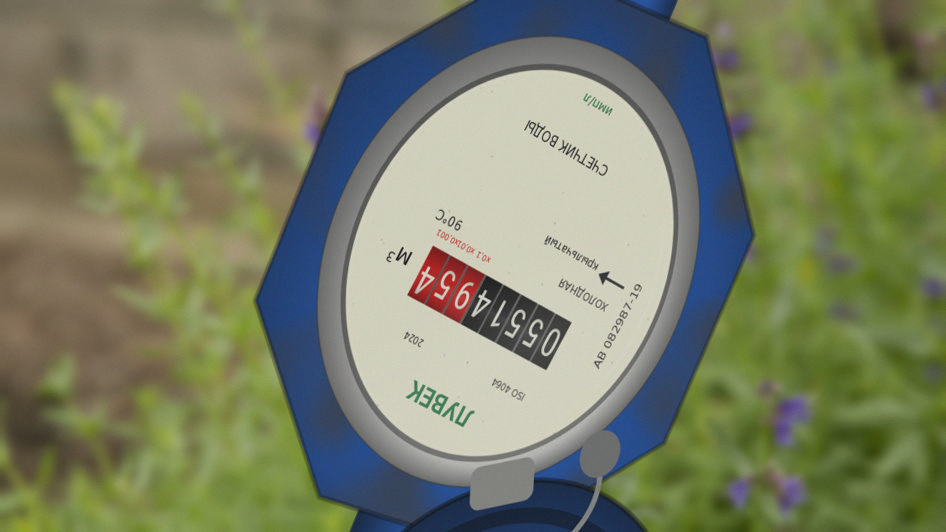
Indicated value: 5514.954 m³
